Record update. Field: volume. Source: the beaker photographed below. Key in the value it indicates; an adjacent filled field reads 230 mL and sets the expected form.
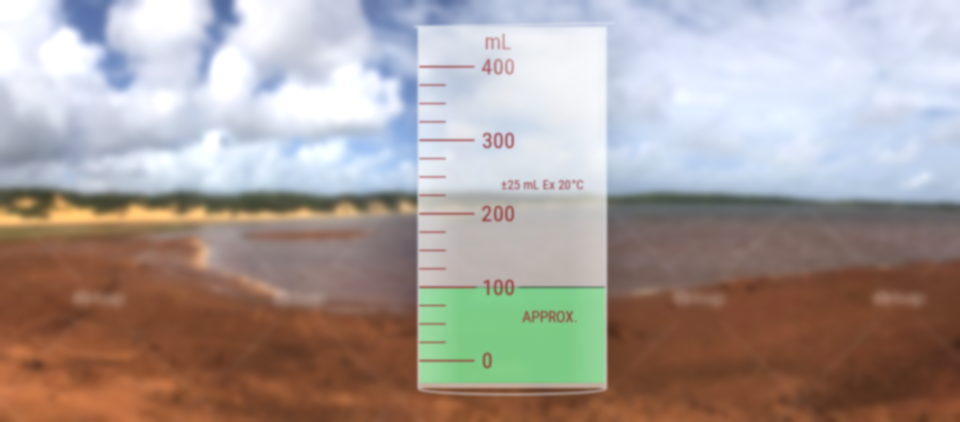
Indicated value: 100 mL
